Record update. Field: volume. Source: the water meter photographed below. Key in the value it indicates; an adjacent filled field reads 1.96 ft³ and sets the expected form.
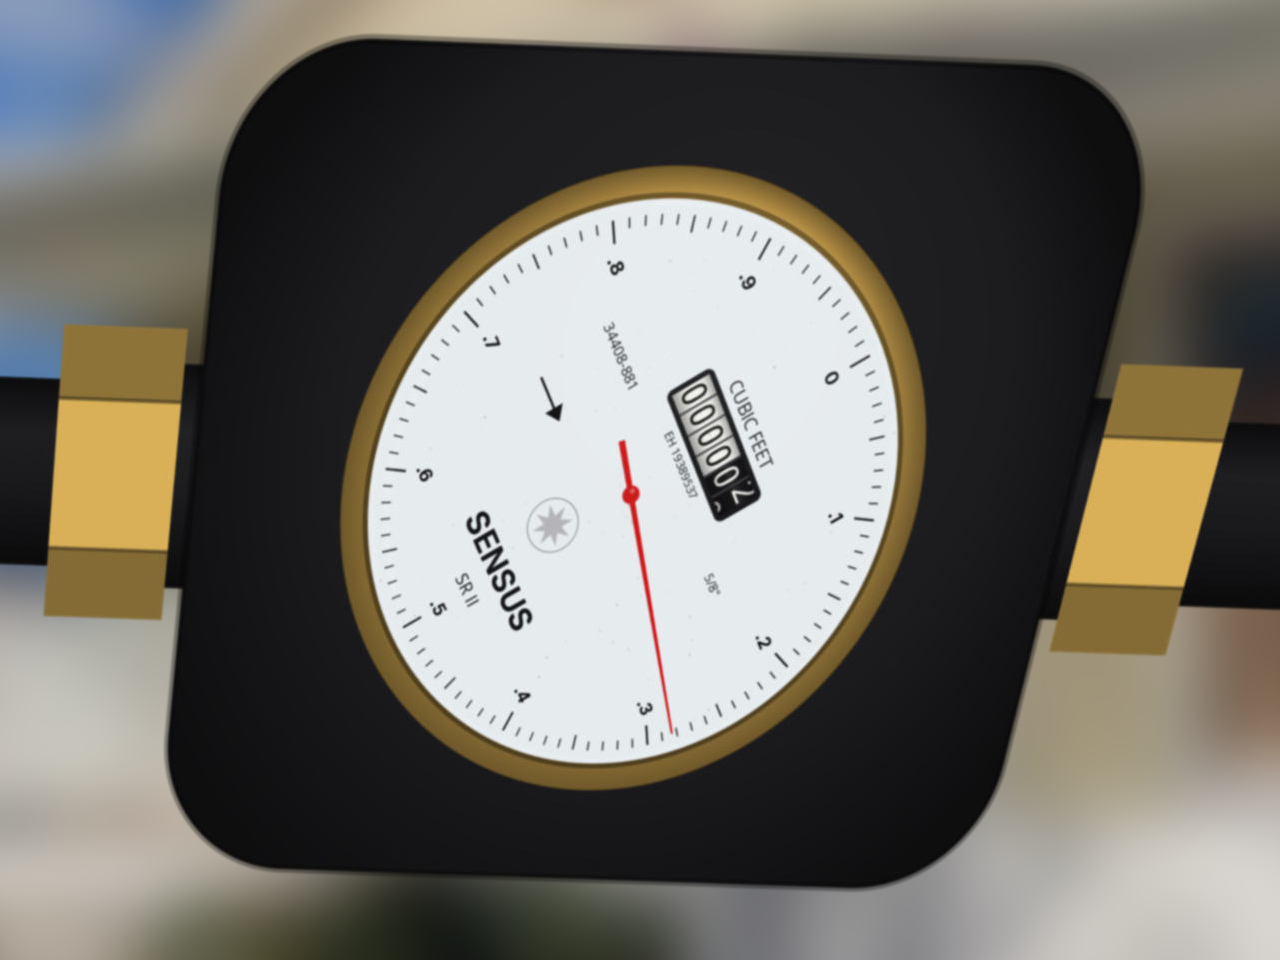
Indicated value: 2.28 ft³
